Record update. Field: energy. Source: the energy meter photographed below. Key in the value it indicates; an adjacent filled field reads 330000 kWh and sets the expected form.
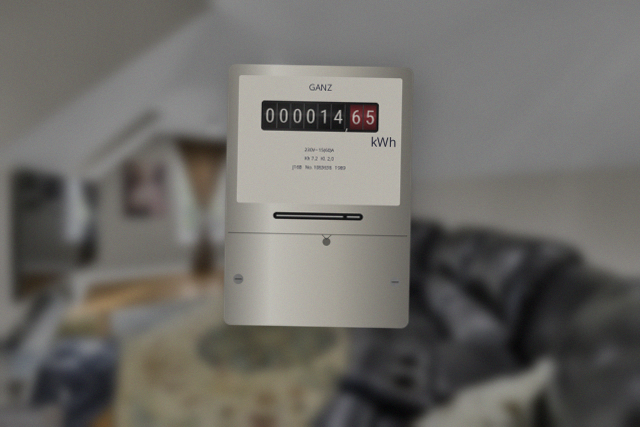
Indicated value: 14.65 kWh
